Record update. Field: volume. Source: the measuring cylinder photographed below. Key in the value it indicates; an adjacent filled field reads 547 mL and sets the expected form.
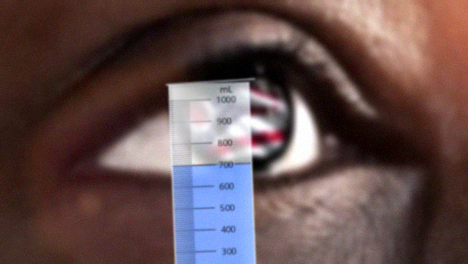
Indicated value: 700 mL
